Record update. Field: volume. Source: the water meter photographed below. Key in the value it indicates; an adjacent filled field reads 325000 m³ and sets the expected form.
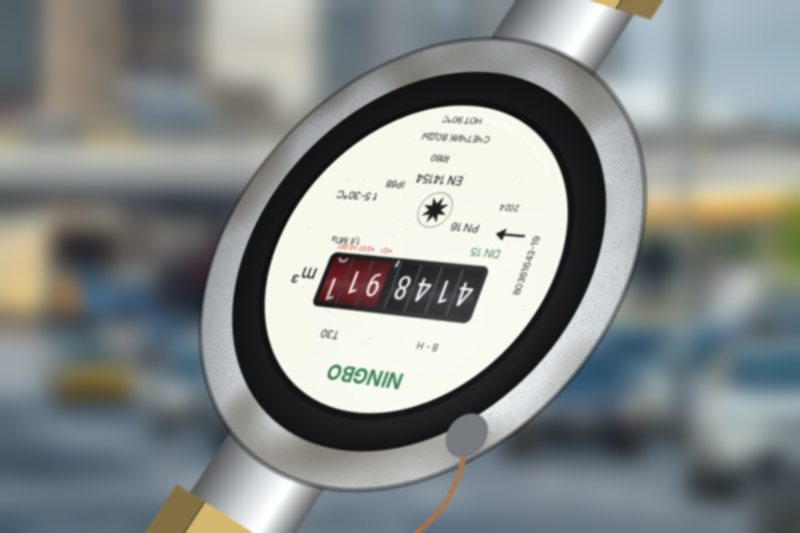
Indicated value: 4148.911 m³
